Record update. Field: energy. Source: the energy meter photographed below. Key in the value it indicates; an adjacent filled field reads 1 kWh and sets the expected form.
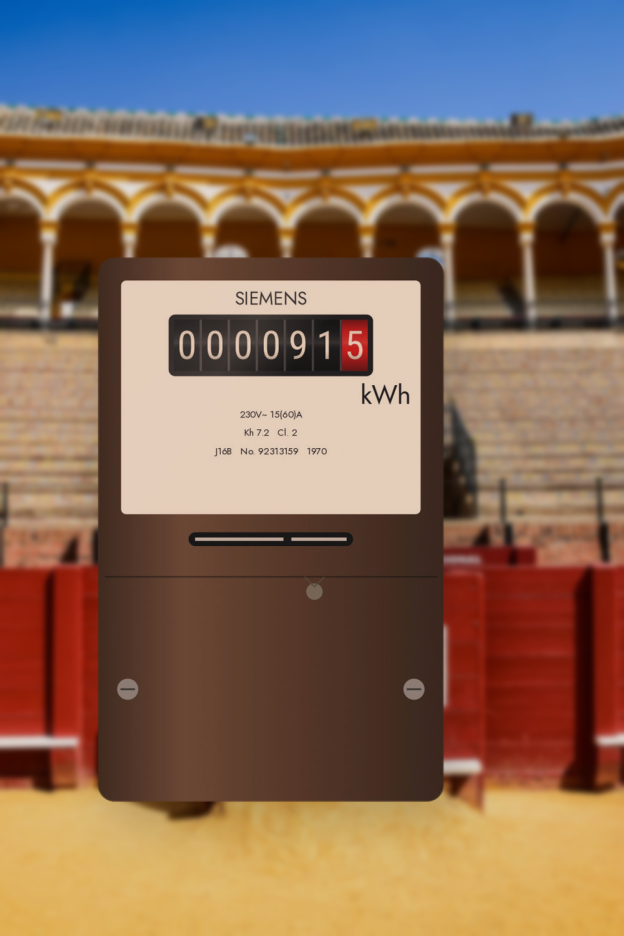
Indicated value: 91.5 kWh
